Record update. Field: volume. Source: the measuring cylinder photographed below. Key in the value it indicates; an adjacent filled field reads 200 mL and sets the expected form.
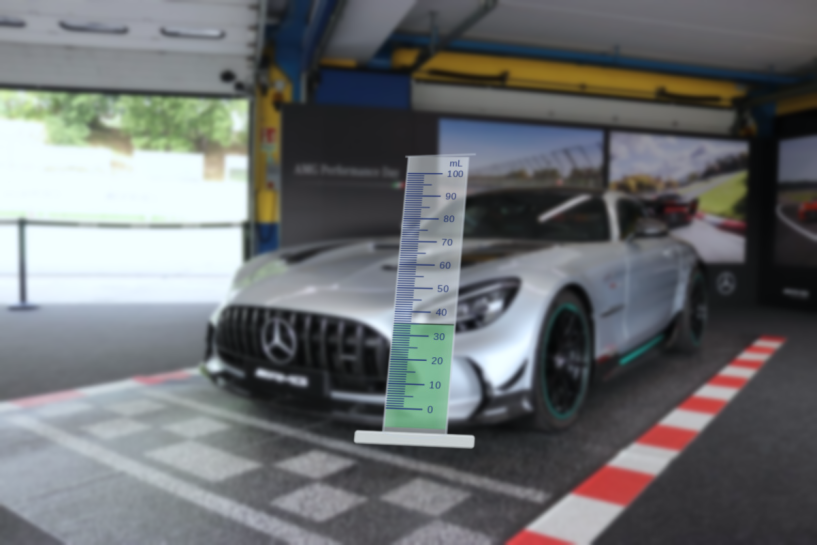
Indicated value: 35 mL
